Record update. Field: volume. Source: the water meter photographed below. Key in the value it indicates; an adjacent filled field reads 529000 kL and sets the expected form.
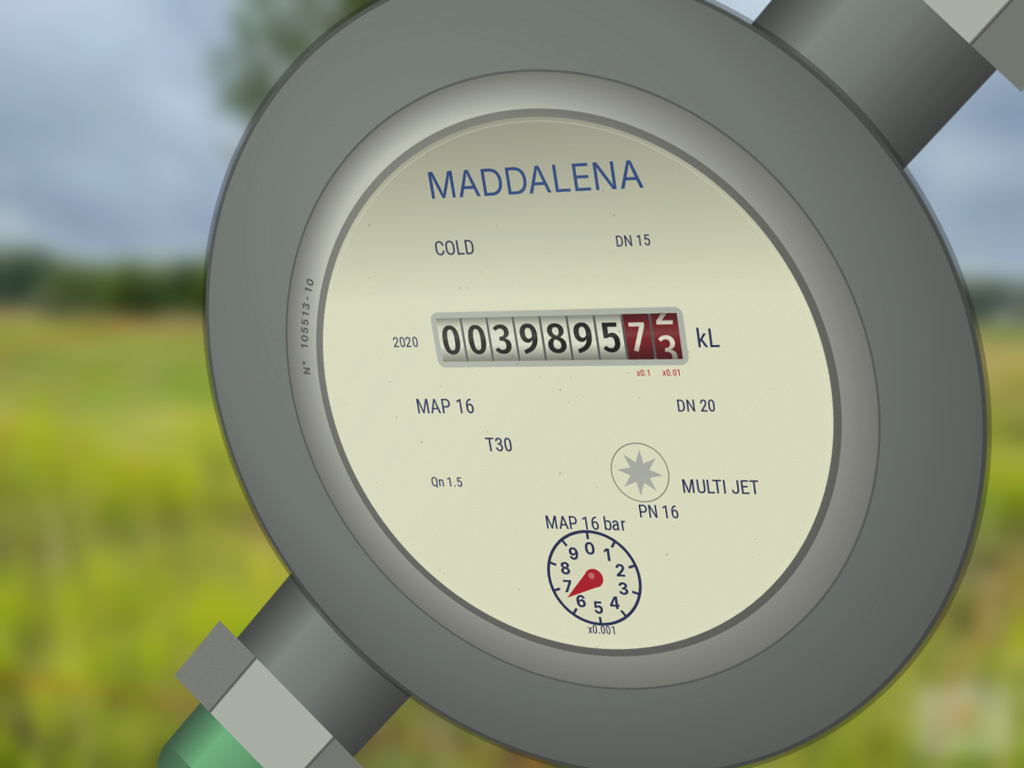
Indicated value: 39895.726 kL
